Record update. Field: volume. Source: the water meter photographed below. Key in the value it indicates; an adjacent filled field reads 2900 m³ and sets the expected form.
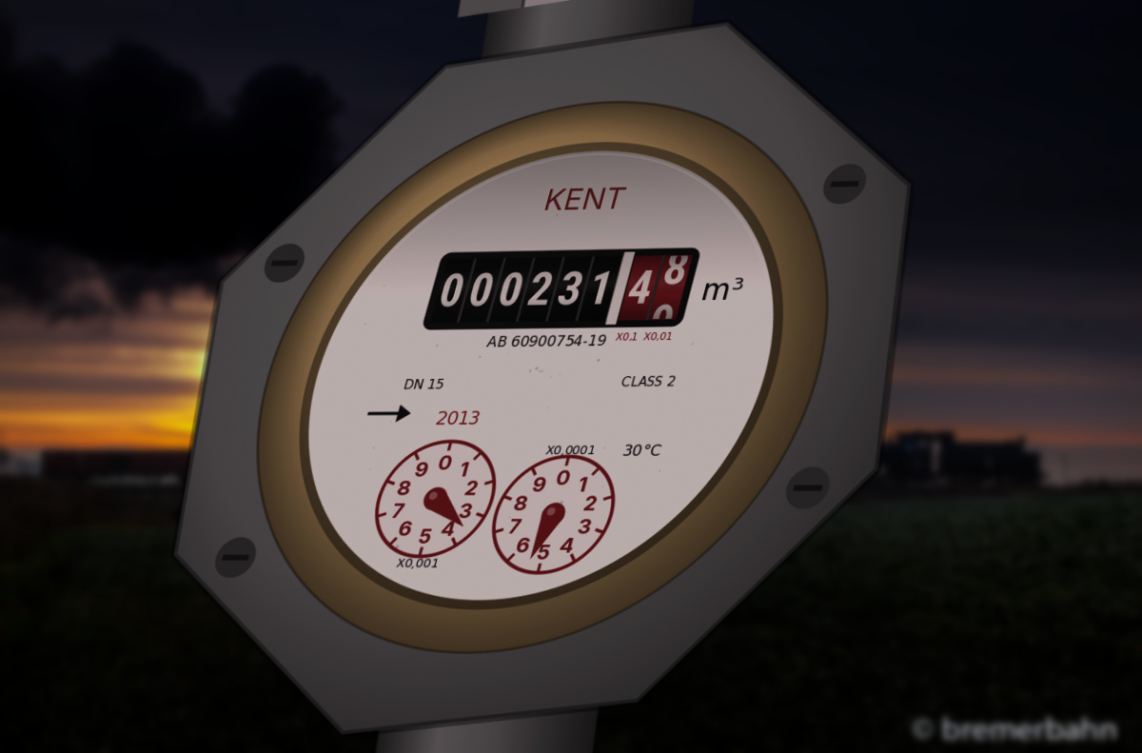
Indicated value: 231.4835 m³
